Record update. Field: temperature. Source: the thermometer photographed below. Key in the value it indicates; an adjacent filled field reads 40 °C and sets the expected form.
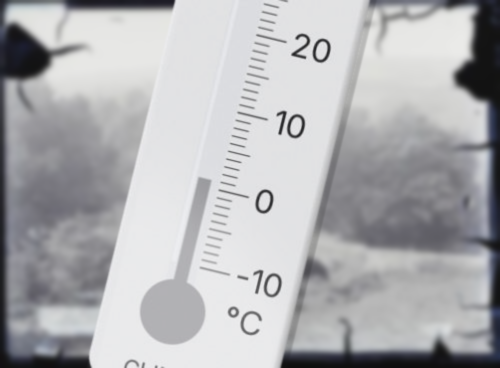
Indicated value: 1 °C
